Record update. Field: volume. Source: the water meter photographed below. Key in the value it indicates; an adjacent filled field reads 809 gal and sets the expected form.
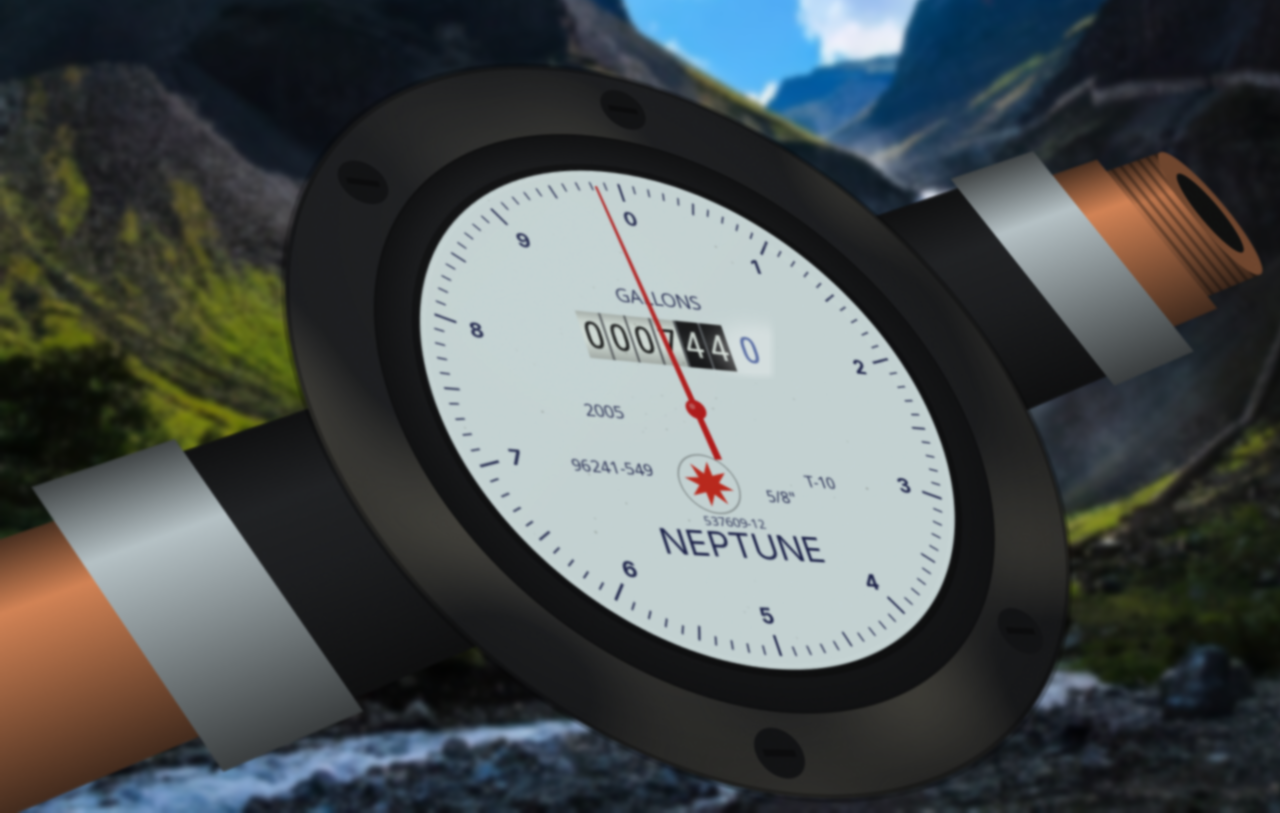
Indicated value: 7439.8 gal
